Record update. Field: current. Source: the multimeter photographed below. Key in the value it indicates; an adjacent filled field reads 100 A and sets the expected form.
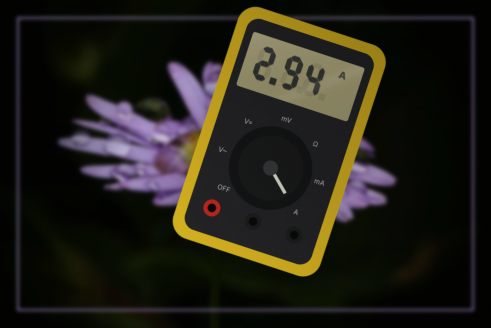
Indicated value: 2.94 A
